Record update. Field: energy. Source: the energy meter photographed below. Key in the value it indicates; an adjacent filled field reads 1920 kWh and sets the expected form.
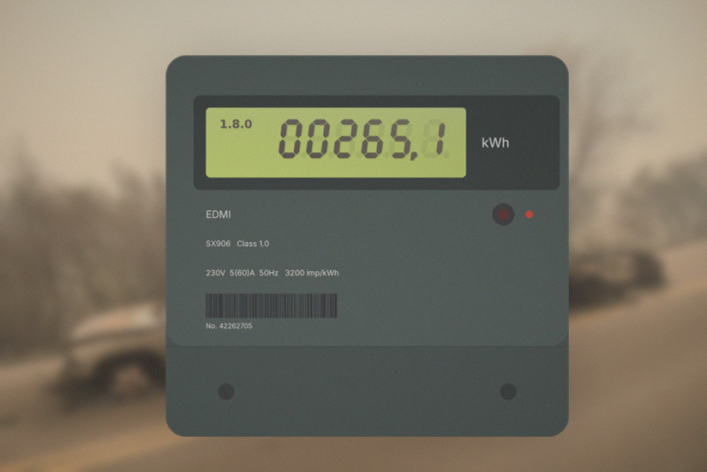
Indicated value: 265.1 kWh
